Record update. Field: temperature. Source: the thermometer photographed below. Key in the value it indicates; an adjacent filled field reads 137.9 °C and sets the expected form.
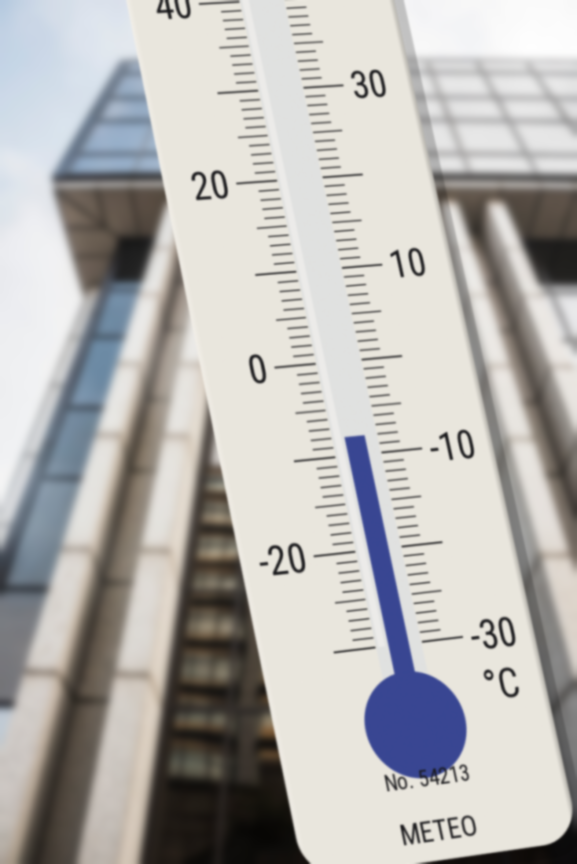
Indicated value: -8 °C
